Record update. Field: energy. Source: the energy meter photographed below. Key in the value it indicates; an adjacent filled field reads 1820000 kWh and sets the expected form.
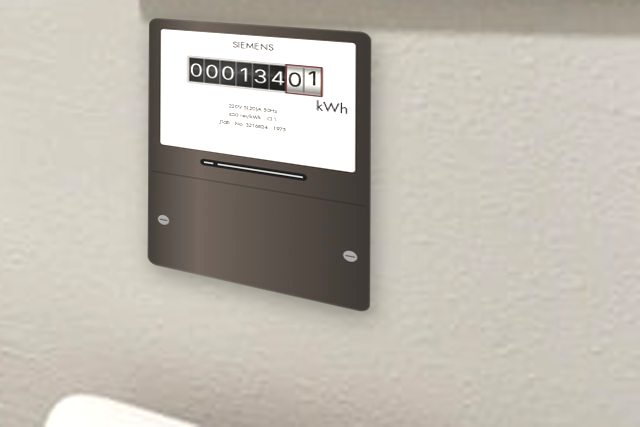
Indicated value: 134.01 kWh
